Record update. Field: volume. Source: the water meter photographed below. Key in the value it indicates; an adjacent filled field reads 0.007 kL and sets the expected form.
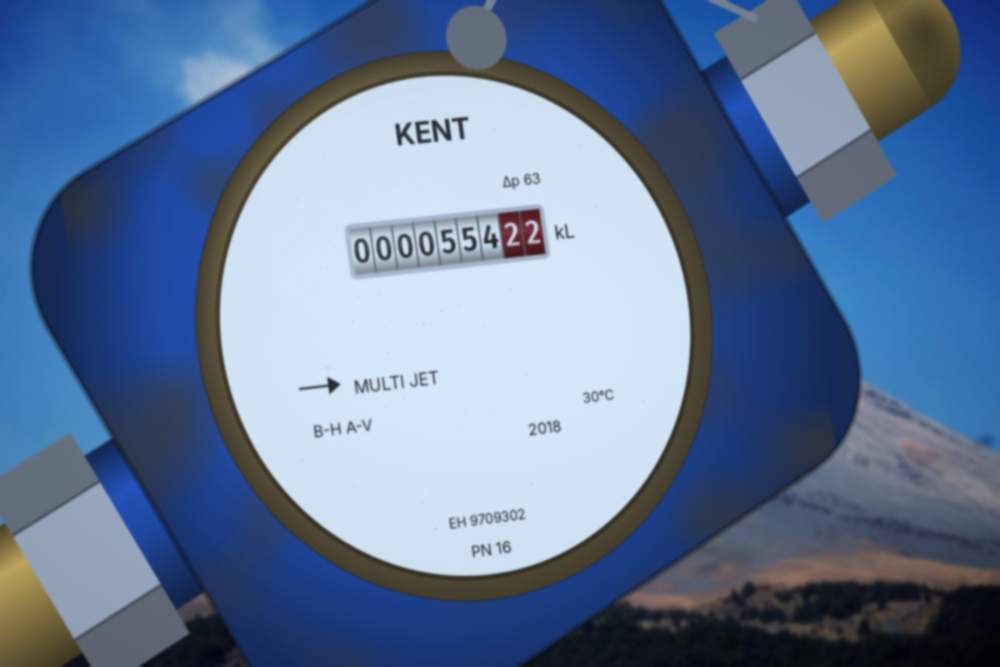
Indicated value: 554.22 kL
